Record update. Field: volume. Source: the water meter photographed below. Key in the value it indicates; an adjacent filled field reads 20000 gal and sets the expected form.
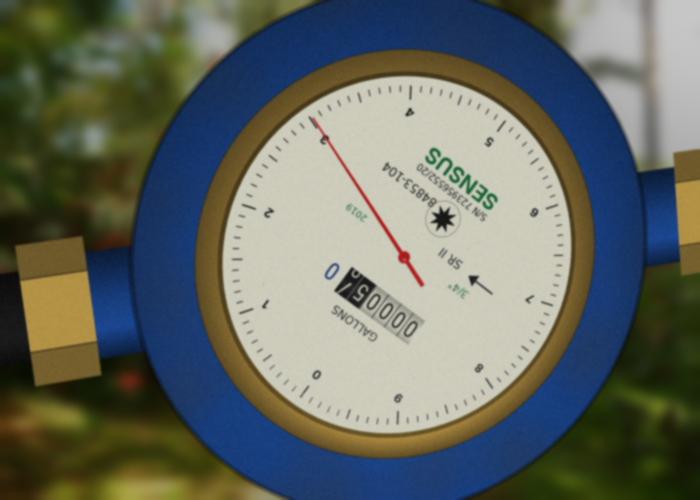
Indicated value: 573.0 gal
